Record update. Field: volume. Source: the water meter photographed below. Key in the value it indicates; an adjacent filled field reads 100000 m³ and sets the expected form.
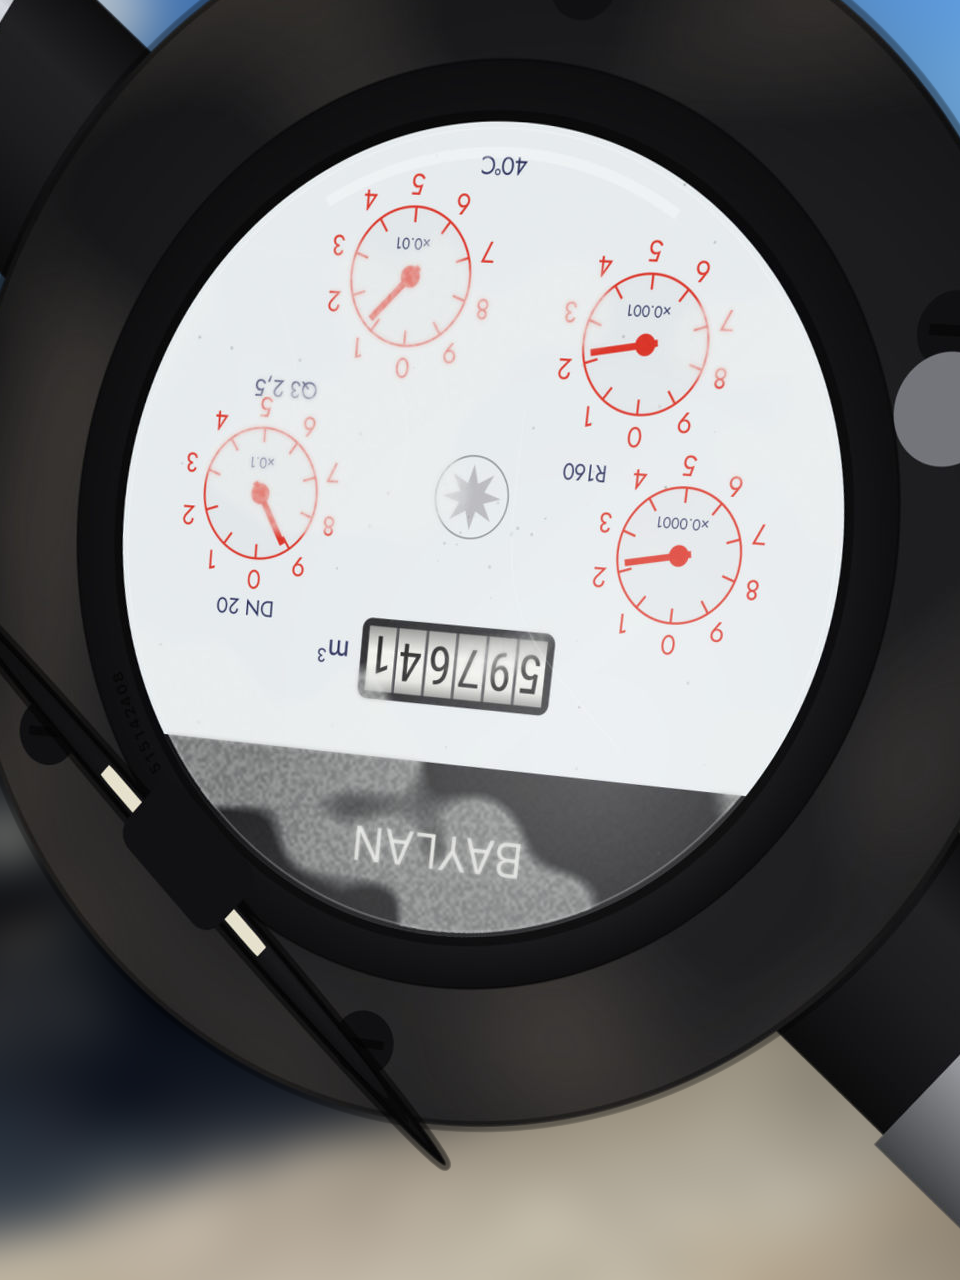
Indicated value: 597640.9122 m³
